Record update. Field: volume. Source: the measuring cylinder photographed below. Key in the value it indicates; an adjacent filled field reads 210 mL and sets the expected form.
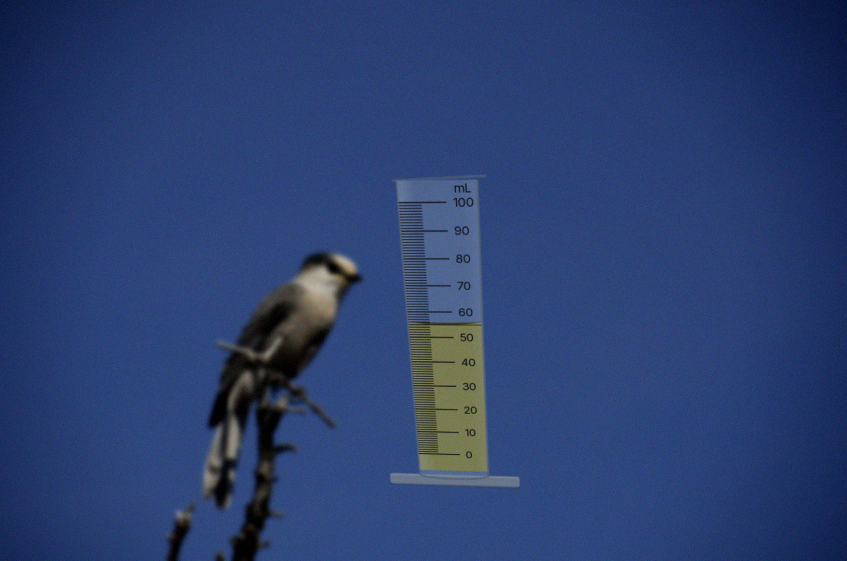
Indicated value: 55 mL
